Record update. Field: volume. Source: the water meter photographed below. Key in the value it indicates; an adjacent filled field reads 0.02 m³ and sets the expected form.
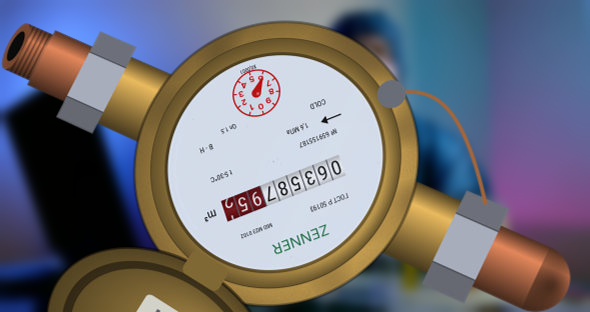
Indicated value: 63587.9516 m³
